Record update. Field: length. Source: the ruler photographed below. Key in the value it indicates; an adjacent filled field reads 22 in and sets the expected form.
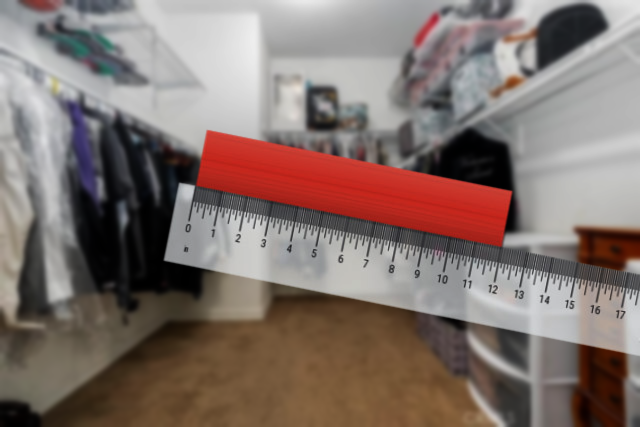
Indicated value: 12 in
